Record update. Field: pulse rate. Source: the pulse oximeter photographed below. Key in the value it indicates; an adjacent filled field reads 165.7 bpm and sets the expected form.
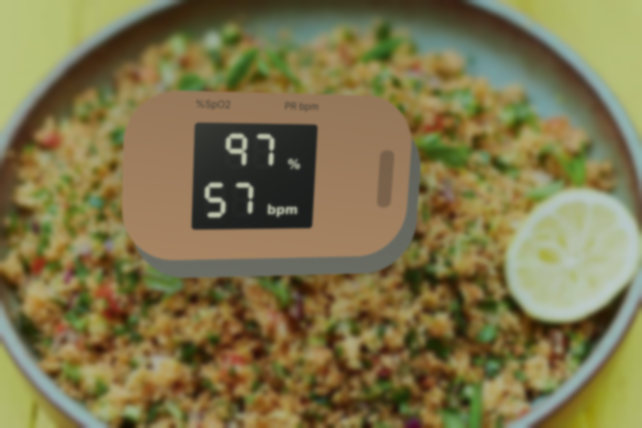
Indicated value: 57 bpm
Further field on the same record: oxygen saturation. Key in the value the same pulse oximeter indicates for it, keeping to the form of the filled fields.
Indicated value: 97 %
